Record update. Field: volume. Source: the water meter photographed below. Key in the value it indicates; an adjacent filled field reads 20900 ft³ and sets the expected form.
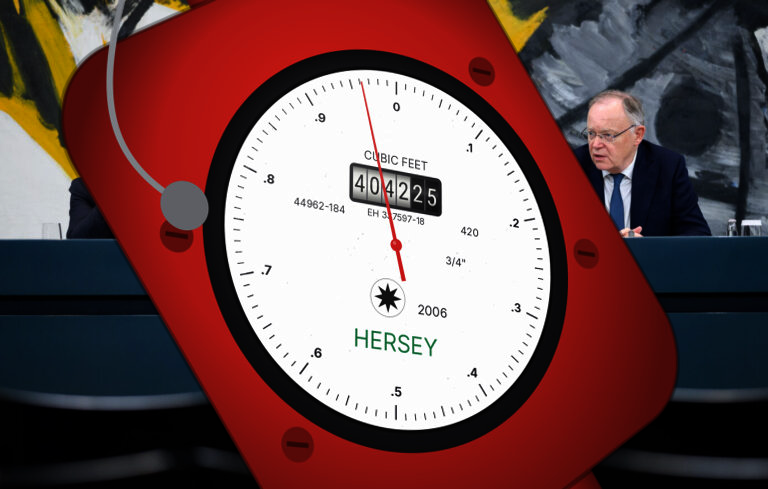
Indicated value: 404224.96 ft³
